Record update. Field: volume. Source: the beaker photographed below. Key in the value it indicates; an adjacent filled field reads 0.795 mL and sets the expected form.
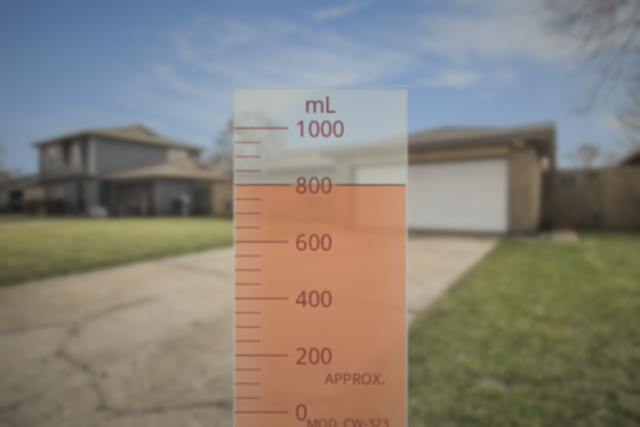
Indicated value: 800 mL
